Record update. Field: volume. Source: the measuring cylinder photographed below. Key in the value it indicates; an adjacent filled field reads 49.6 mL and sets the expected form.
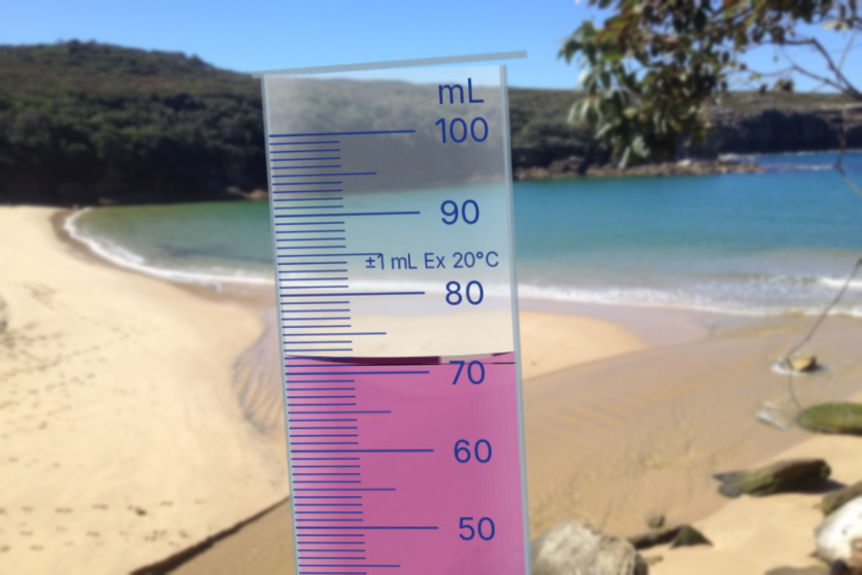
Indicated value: 71 mL
